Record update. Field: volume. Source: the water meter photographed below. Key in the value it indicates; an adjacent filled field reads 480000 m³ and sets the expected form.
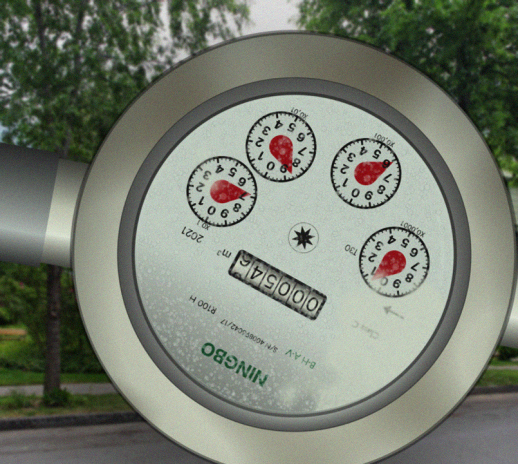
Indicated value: 545.6860 m³
